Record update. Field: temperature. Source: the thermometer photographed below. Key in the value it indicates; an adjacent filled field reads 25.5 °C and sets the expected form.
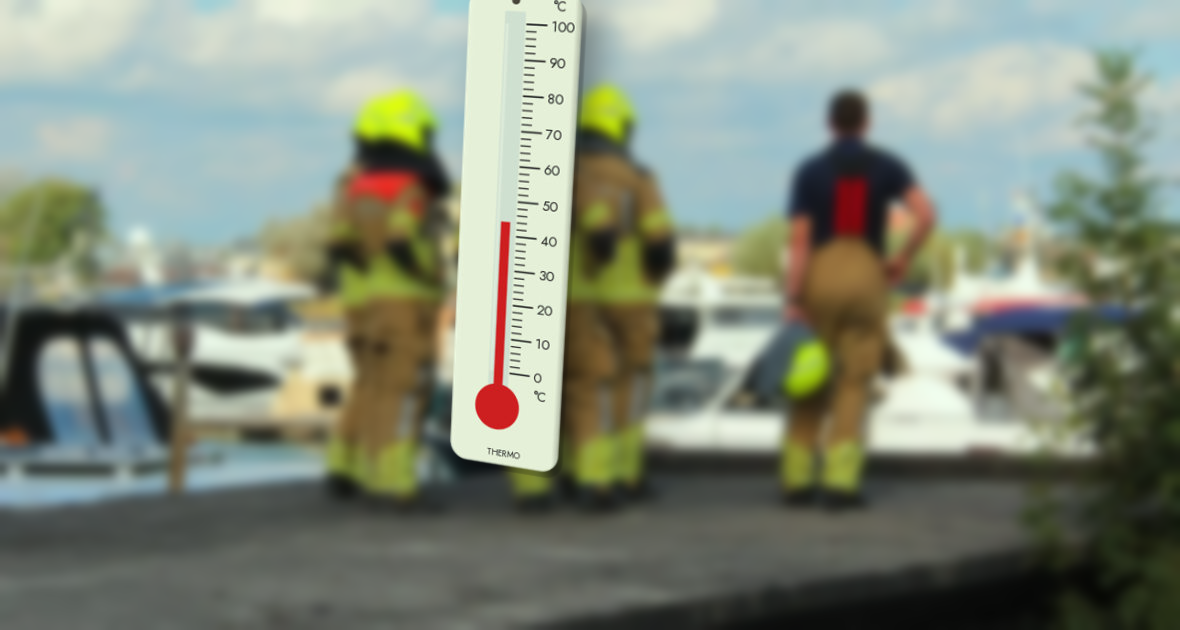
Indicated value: 44 °C
